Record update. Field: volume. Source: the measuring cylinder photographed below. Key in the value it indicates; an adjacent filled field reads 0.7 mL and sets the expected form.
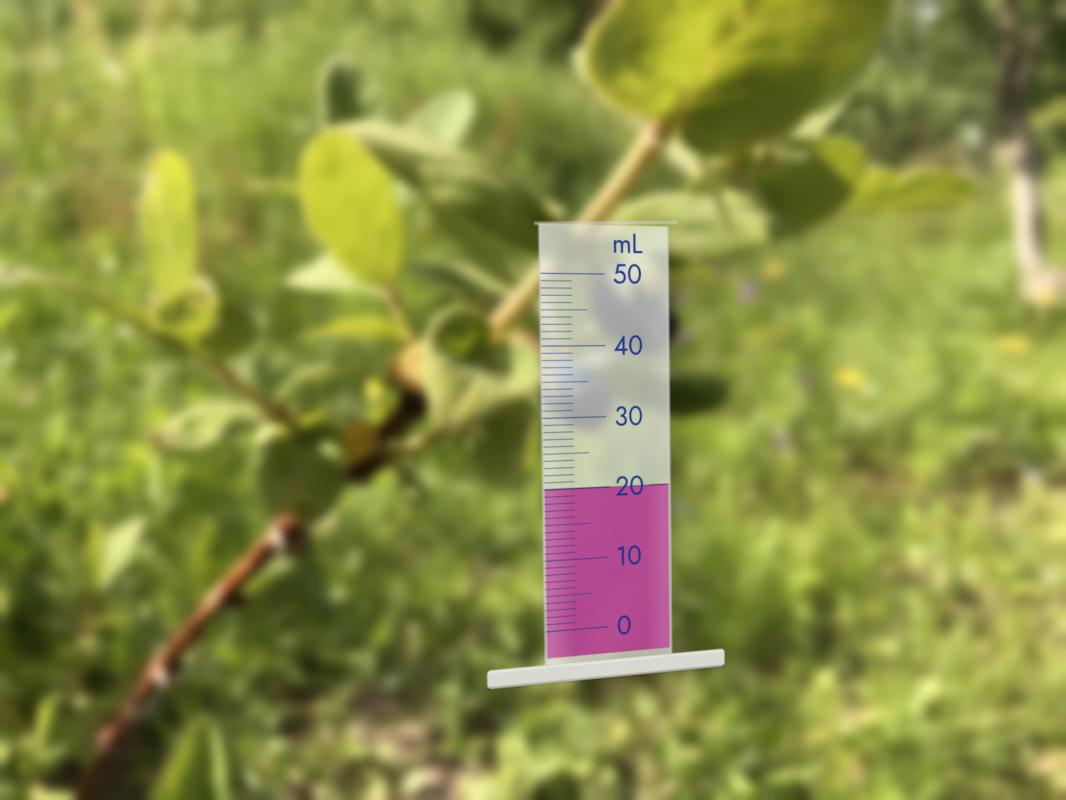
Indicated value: 20 mL
